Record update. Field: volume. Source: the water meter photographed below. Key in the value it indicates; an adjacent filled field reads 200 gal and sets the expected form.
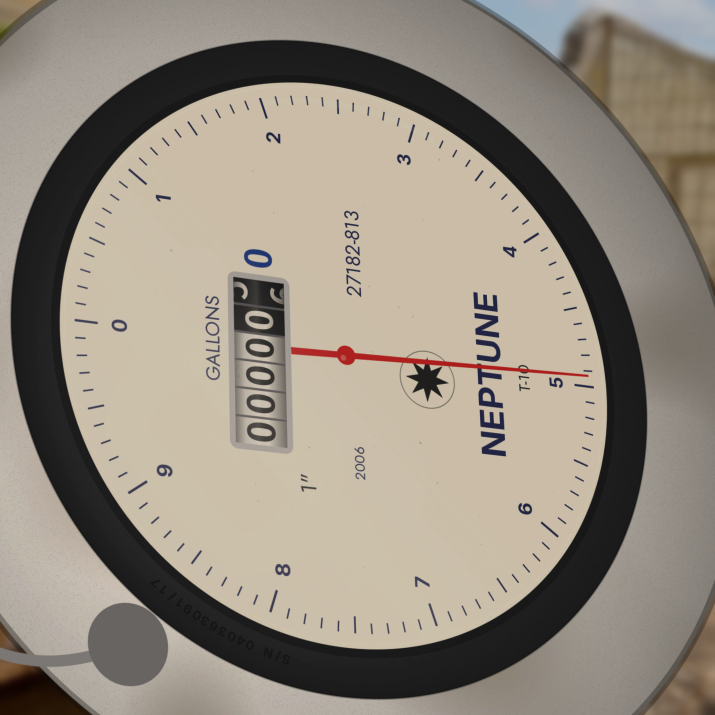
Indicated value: 54.9 gal
